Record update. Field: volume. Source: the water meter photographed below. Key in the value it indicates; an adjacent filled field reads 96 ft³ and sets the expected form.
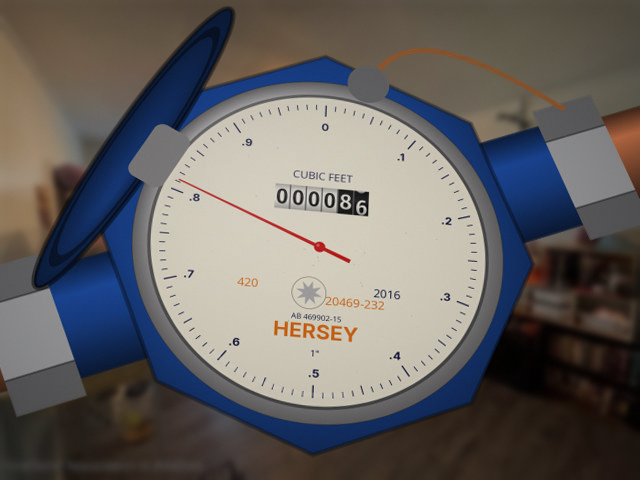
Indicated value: 85.81 ft³
